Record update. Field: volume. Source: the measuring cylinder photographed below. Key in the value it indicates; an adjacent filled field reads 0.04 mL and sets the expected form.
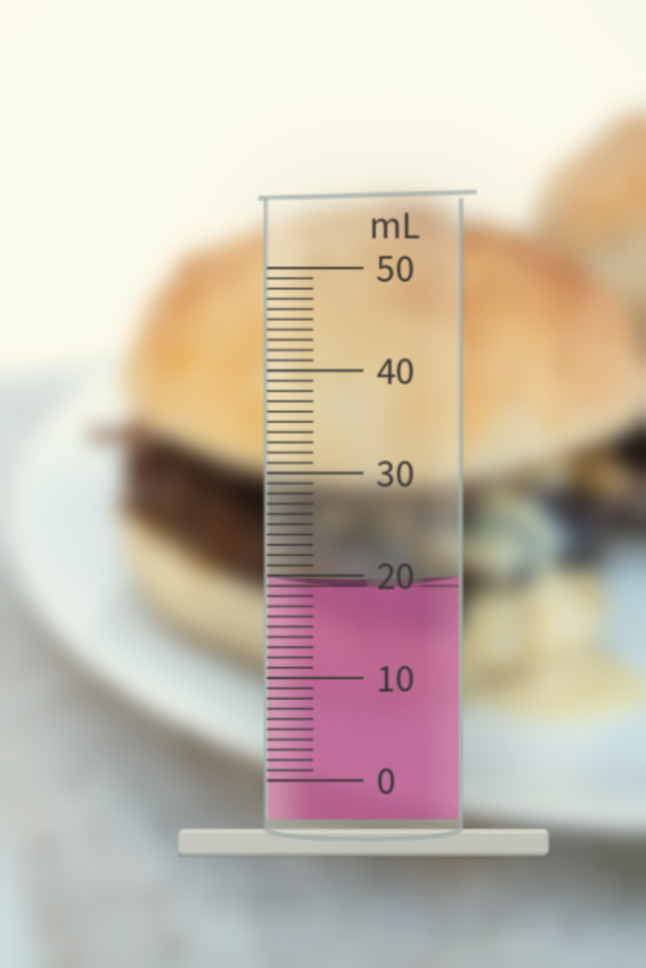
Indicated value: 19 mL
